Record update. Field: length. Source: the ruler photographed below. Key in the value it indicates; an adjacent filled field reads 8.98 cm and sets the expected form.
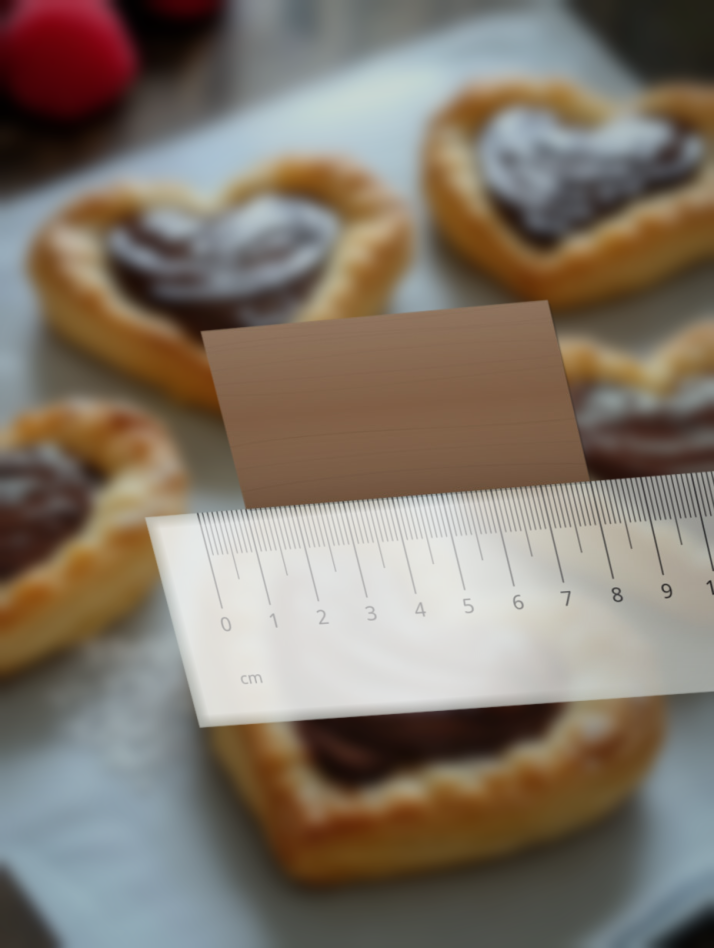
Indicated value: 7 cm
